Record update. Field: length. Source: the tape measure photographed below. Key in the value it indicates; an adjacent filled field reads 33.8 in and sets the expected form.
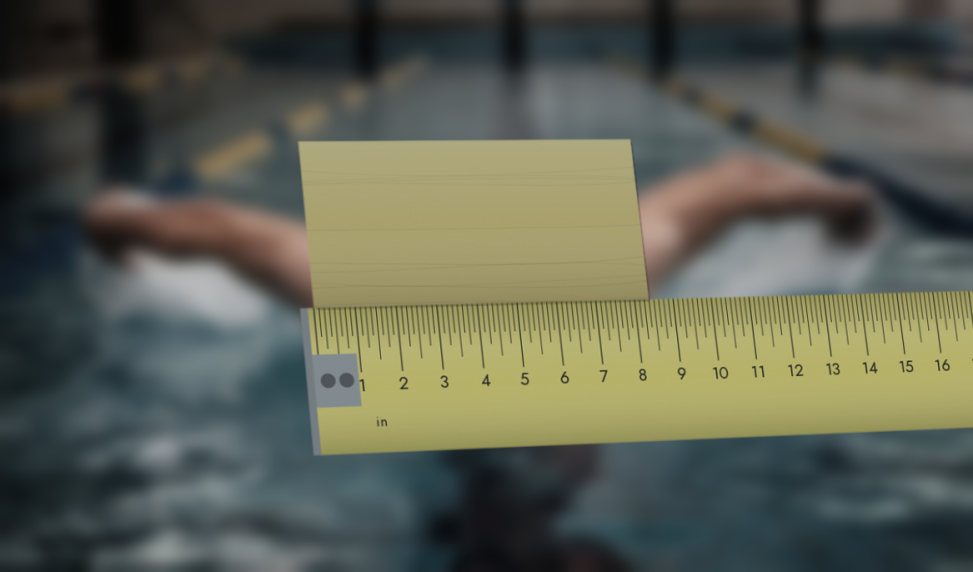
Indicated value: 8.375 in
